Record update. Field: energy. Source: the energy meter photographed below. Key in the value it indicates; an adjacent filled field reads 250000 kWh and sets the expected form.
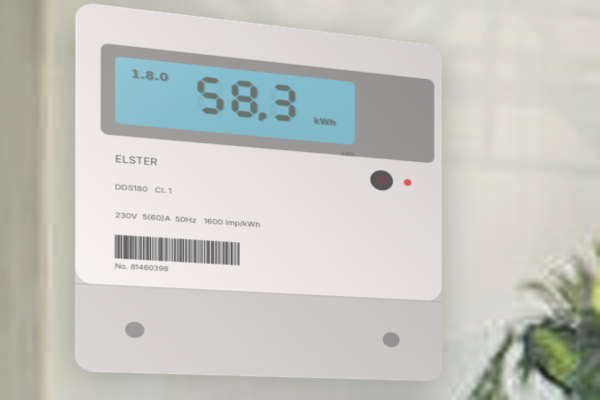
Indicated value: 58.3 kWh
